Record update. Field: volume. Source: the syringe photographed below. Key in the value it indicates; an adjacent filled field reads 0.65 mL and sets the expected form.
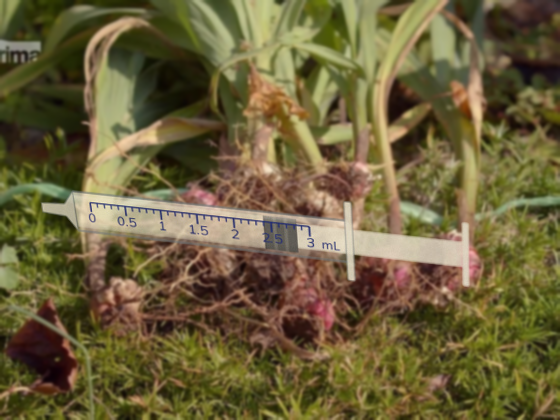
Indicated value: 2.4 mL
